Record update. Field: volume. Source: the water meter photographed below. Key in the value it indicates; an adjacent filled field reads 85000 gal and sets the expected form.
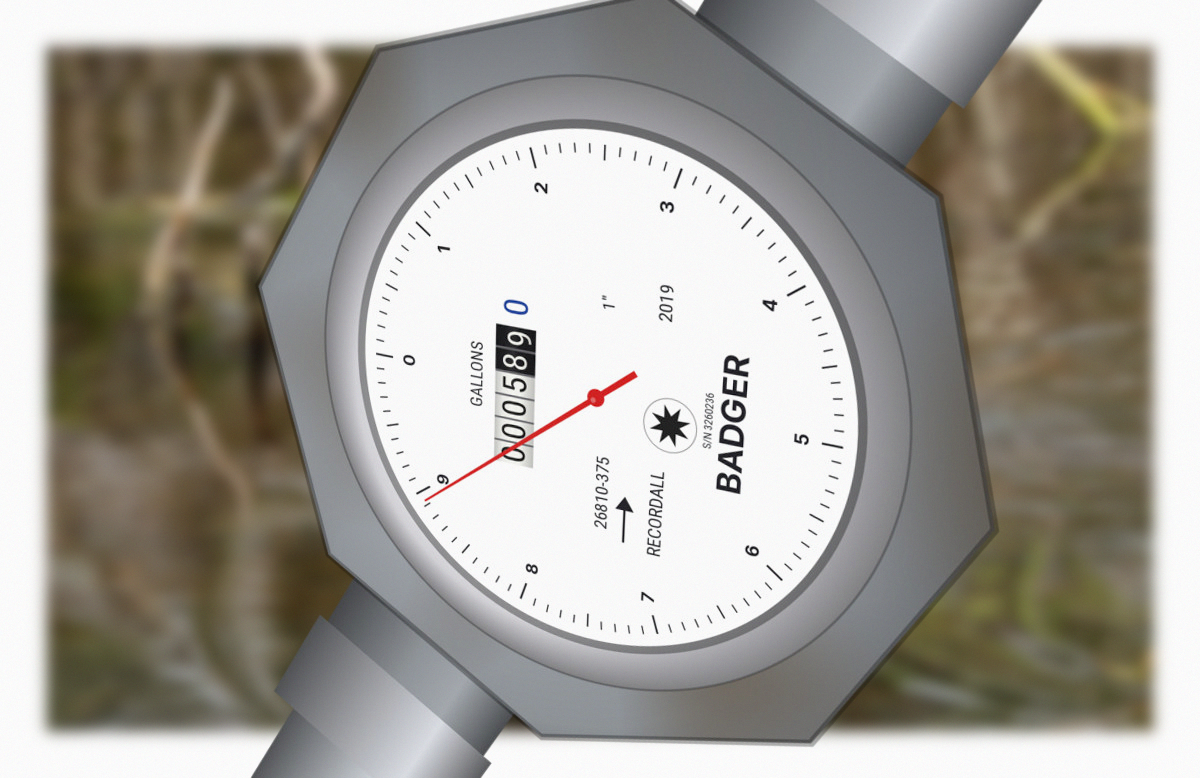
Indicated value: 5888.9 gal
